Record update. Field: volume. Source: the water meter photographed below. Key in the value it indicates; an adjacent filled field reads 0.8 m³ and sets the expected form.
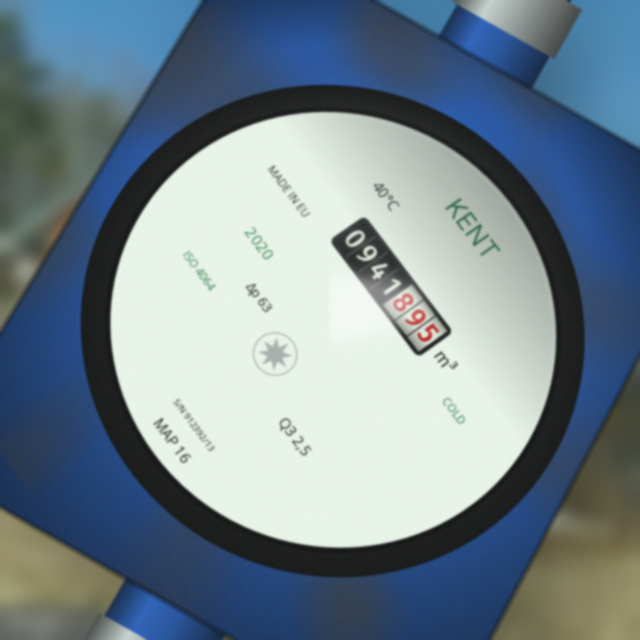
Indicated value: 941.895 m³
